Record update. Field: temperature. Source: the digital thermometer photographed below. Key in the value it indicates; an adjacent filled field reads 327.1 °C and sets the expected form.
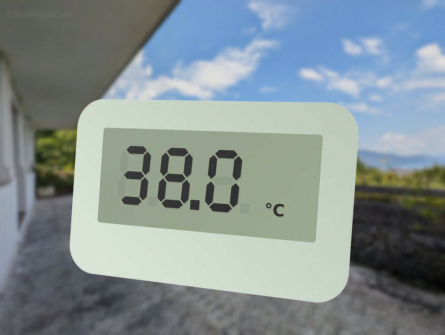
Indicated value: 38.0 °C
